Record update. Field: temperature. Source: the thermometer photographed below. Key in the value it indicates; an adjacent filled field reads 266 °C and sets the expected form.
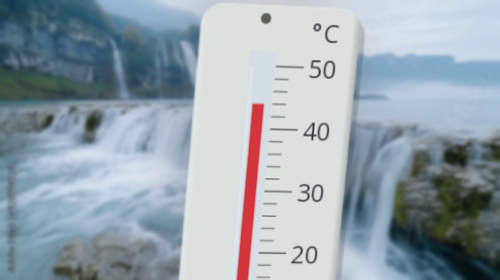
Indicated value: 44 °C
